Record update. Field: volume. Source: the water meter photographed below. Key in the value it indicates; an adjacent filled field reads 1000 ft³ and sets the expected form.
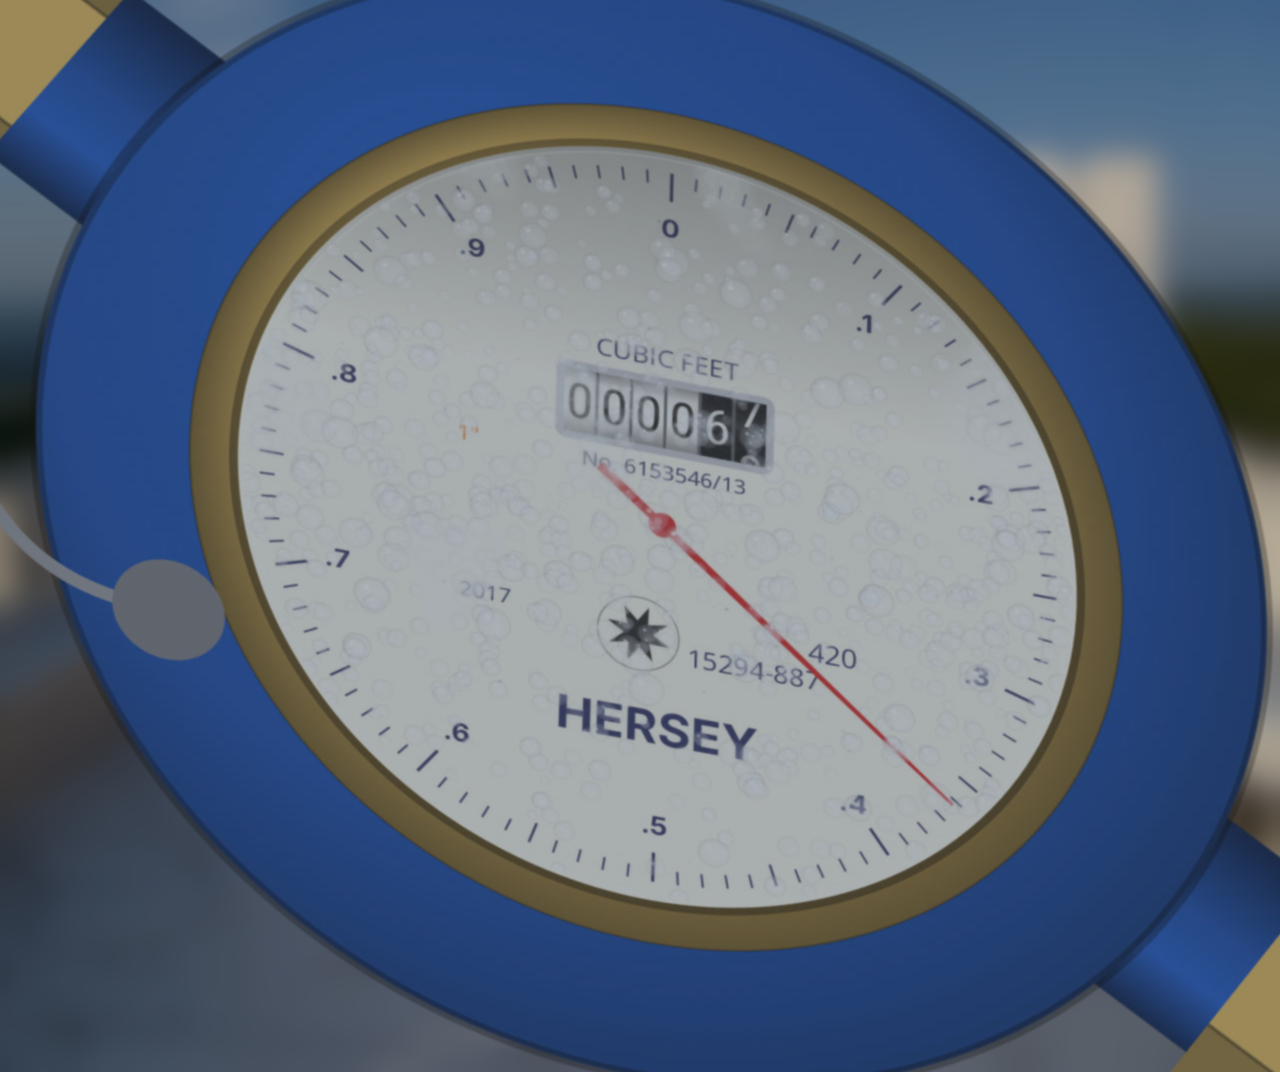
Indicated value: 67.36 ft³
